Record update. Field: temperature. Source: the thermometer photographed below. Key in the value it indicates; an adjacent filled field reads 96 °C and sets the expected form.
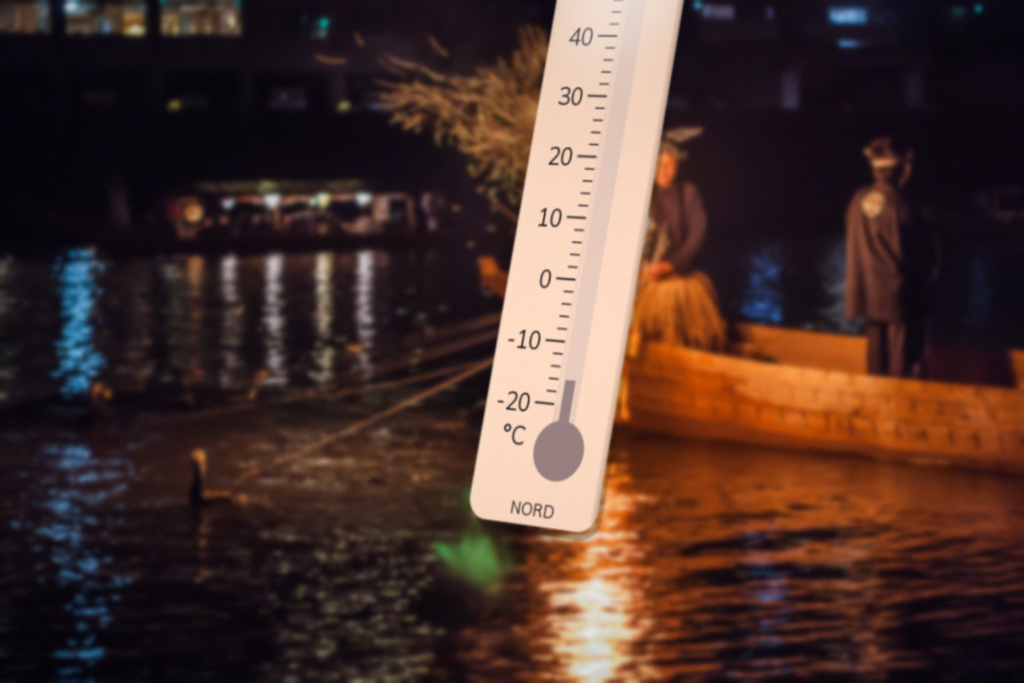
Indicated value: -16 °C
